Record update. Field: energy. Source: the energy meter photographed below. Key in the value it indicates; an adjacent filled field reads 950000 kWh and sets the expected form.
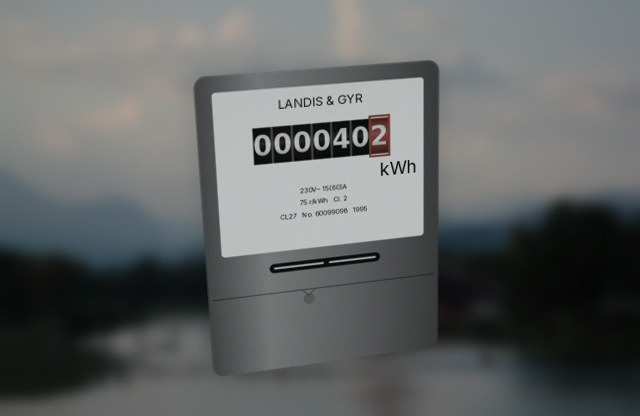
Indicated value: 40.2 kWh
